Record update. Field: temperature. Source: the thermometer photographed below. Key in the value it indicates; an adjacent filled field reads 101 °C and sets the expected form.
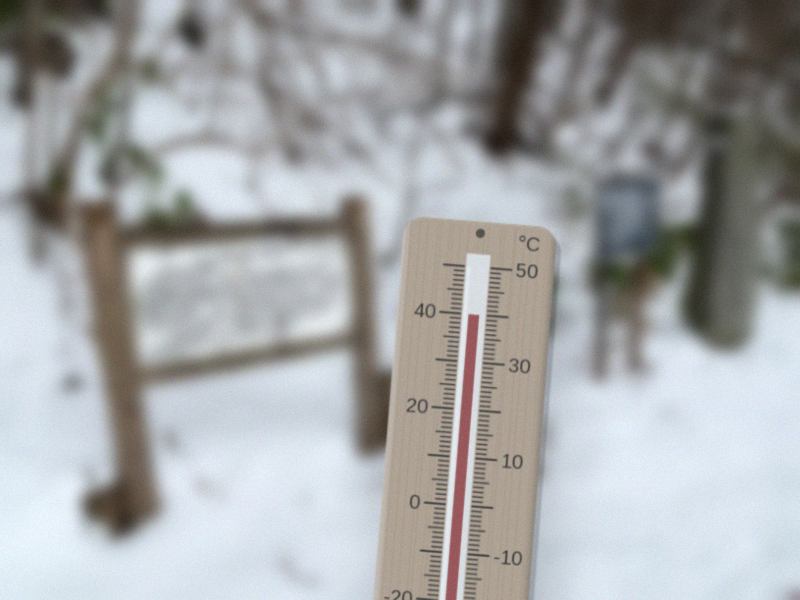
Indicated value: 40 °C
